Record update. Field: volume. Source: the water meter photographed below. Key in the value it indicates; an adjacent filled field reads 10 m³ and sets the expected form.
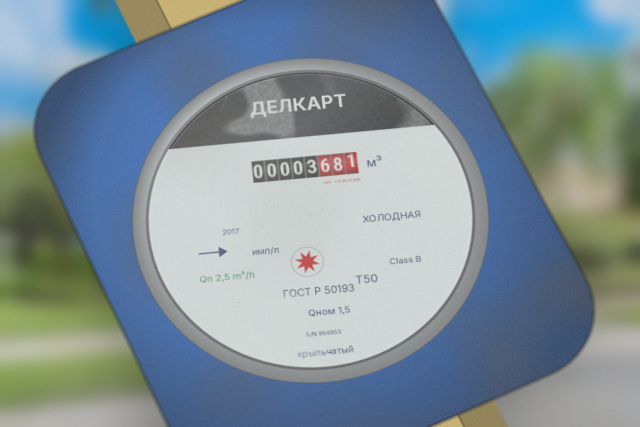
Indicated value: 3.681 m³
